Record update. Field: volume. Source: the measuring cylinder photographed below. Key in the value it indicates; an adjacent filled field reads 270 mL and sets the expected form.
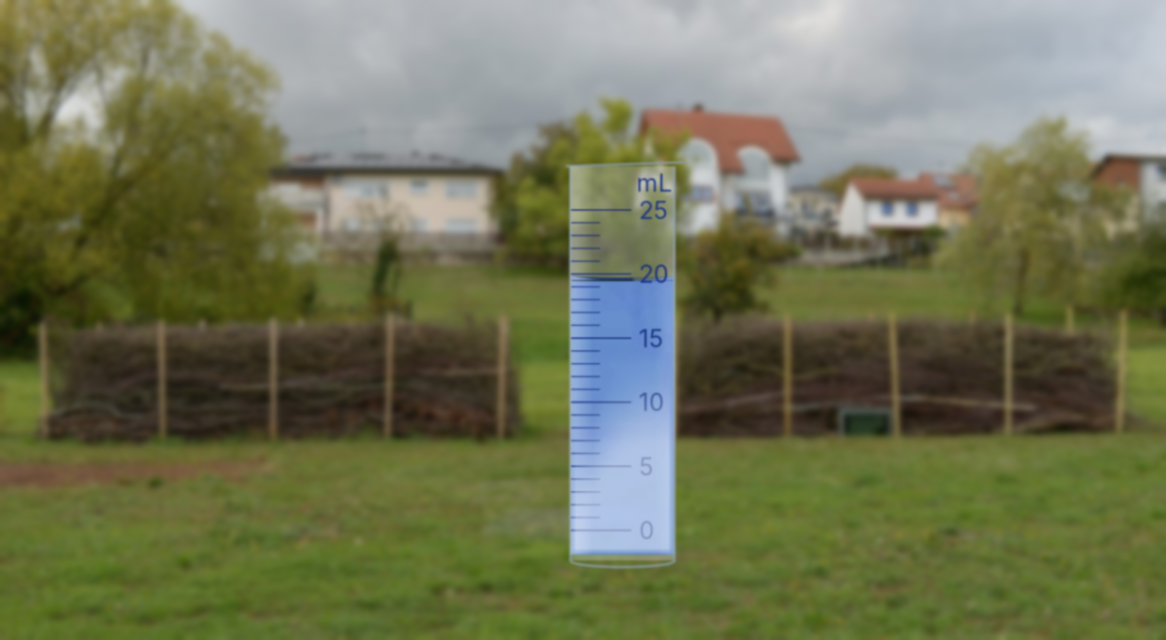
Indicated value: 19.5 mL
